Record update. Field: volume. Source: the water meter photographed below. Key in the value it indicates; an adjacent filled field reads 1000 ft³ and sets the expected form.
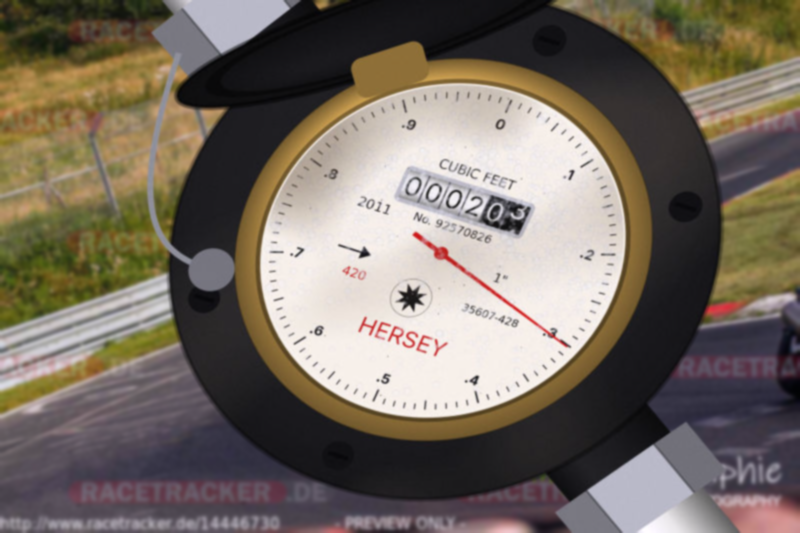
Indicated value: 203.30 ft³
